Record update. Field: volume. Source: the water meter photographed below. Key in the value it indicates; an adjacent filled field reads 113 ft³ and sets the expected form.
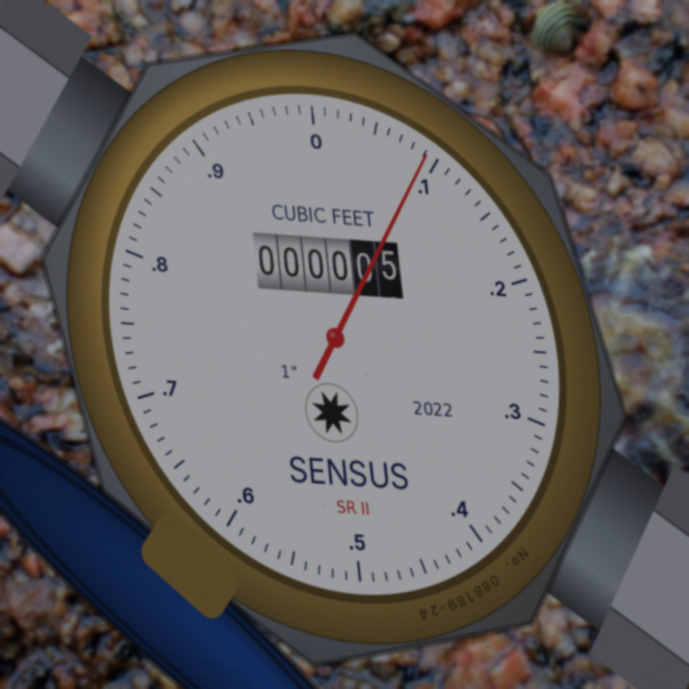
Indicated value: 5.09 ft³
